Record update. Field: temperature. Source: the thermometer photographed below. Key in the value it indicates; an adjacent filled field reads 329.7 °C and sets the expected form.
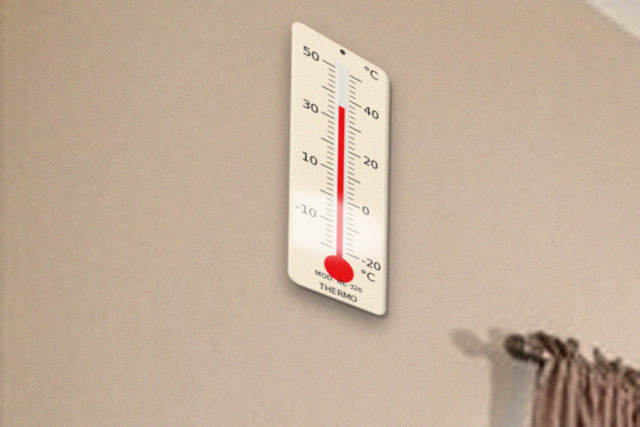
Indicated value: 36 °C
